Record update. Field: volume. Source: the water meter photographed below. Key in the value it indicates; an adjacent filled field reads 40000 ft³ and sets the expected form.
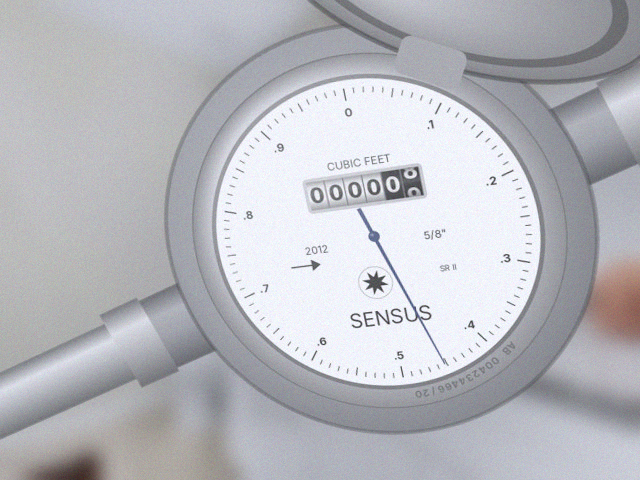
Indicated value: 8.45 ft³
